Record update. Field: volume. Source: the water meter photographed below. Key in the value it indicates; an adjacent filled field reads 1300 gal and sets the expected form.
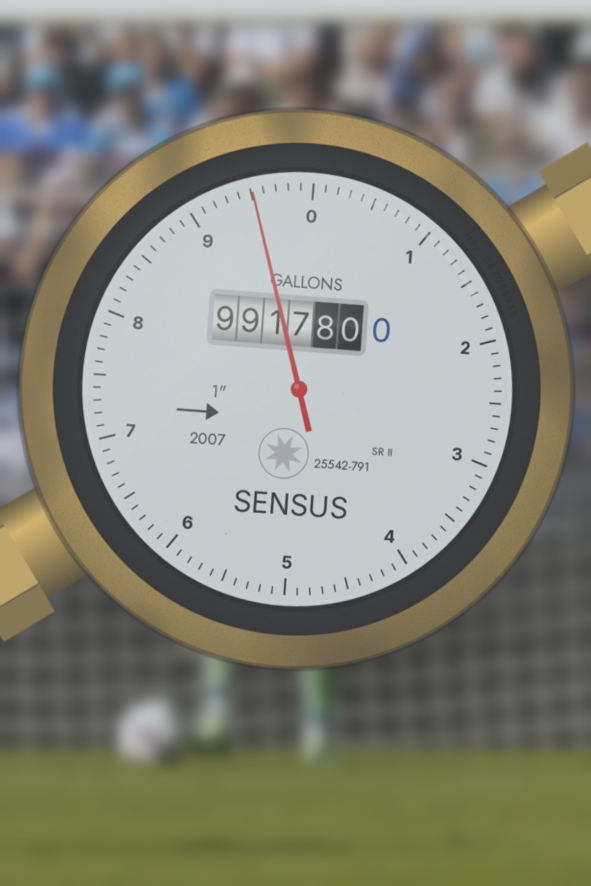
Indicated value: 9917799.5 gal
